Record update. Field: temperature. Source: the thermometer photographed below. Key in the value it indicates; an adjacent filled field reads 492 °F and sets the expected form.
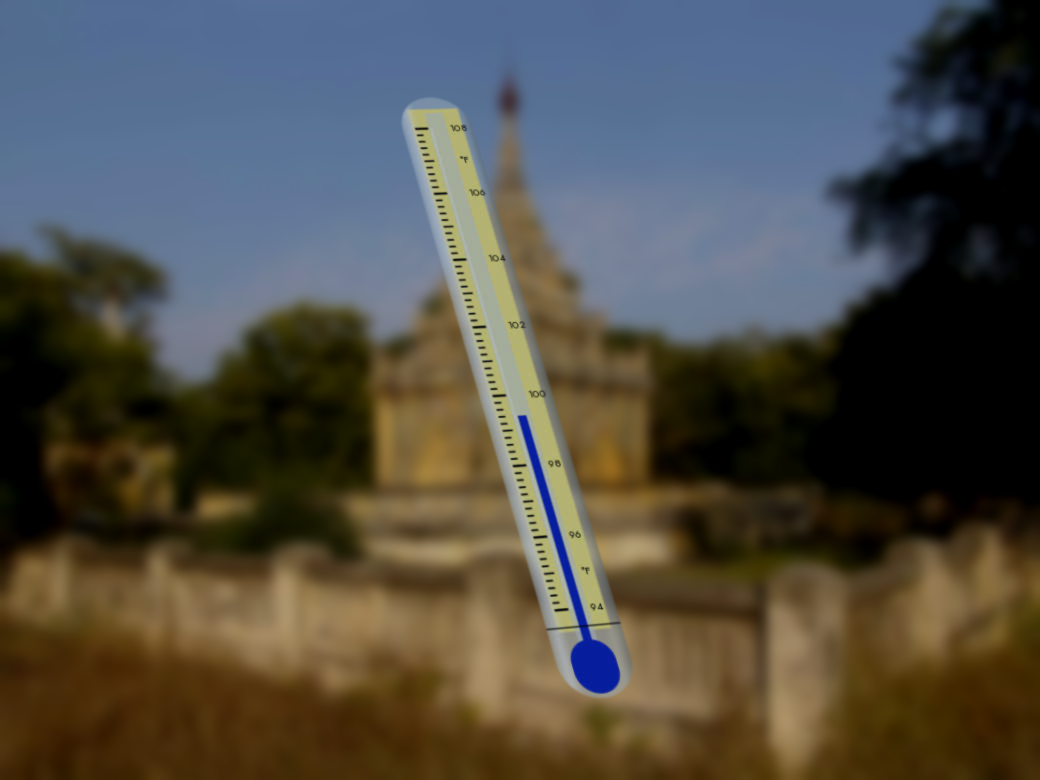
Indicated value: 99.4 °F
